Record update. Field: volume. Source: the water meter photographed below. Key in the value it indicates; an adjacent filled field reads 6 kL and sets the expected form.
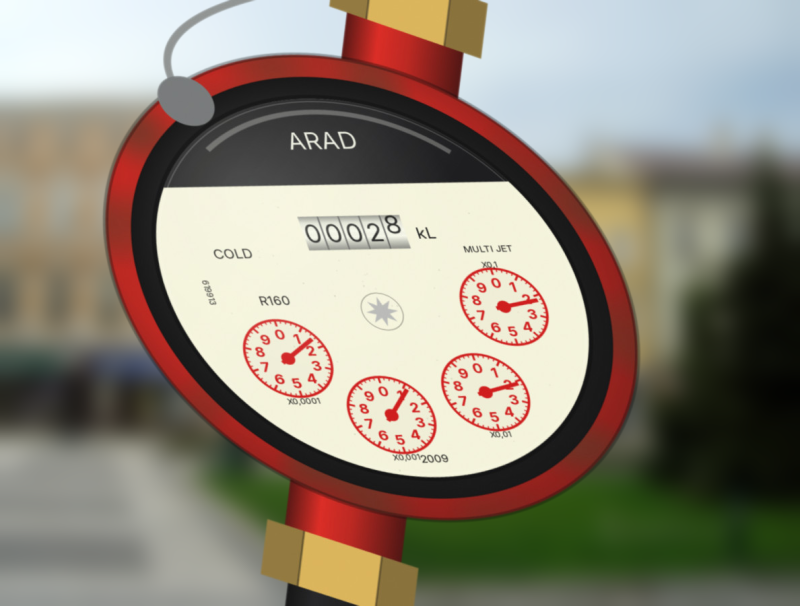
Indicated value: 28.2211 kL
